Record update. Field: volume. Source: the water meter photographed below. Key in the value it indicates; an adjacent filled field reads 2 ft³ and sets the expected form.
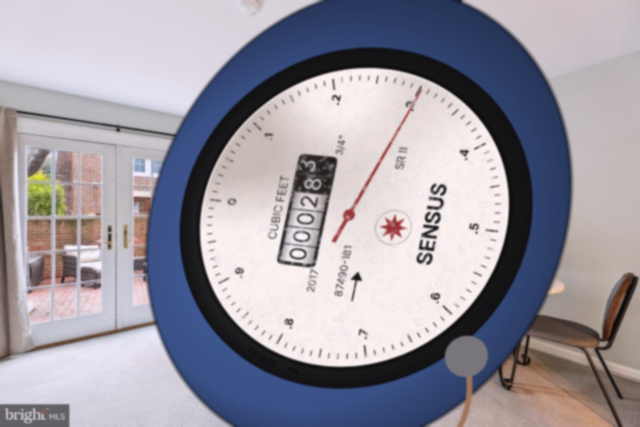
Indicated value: 283.30 ft³
